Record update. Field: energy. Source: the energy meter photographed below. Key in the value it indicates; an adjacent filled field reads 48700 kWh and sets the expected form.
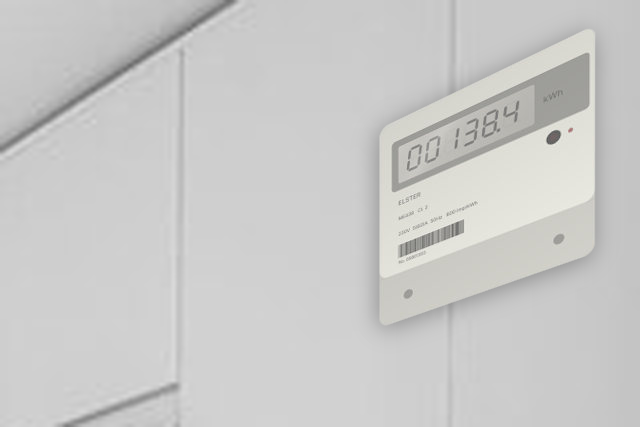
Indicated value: 138.4 kWh
